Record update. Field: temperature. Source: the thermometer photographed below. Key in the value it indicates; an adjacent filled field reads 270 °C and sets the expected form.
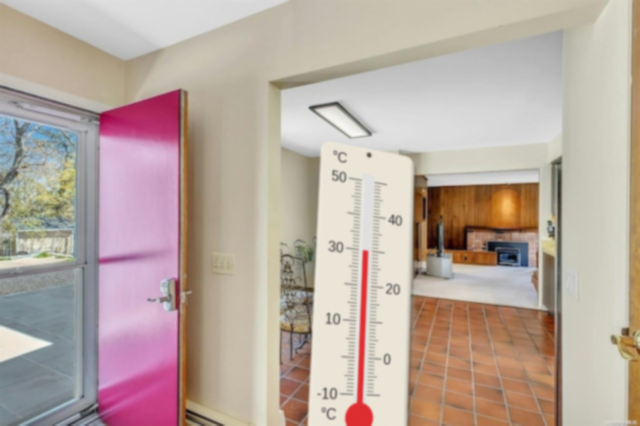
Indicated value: 30 °C
